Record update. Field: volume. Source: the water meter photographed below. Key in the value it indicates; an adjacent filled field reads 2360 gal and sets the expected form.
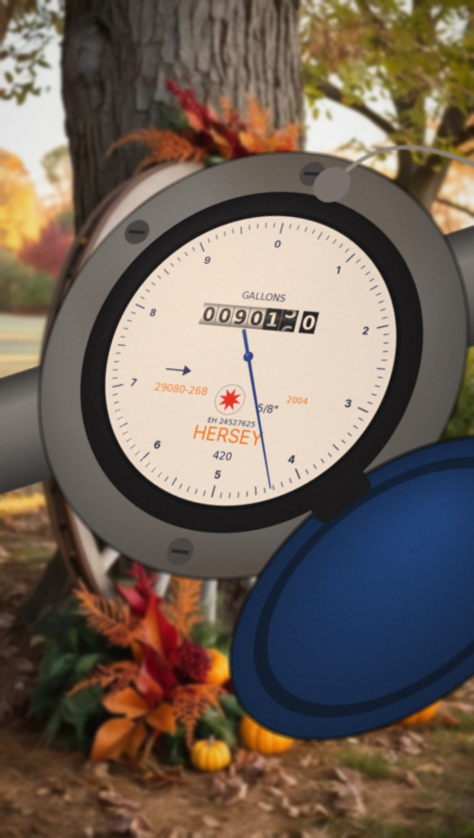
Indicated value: 90154.3 gal
